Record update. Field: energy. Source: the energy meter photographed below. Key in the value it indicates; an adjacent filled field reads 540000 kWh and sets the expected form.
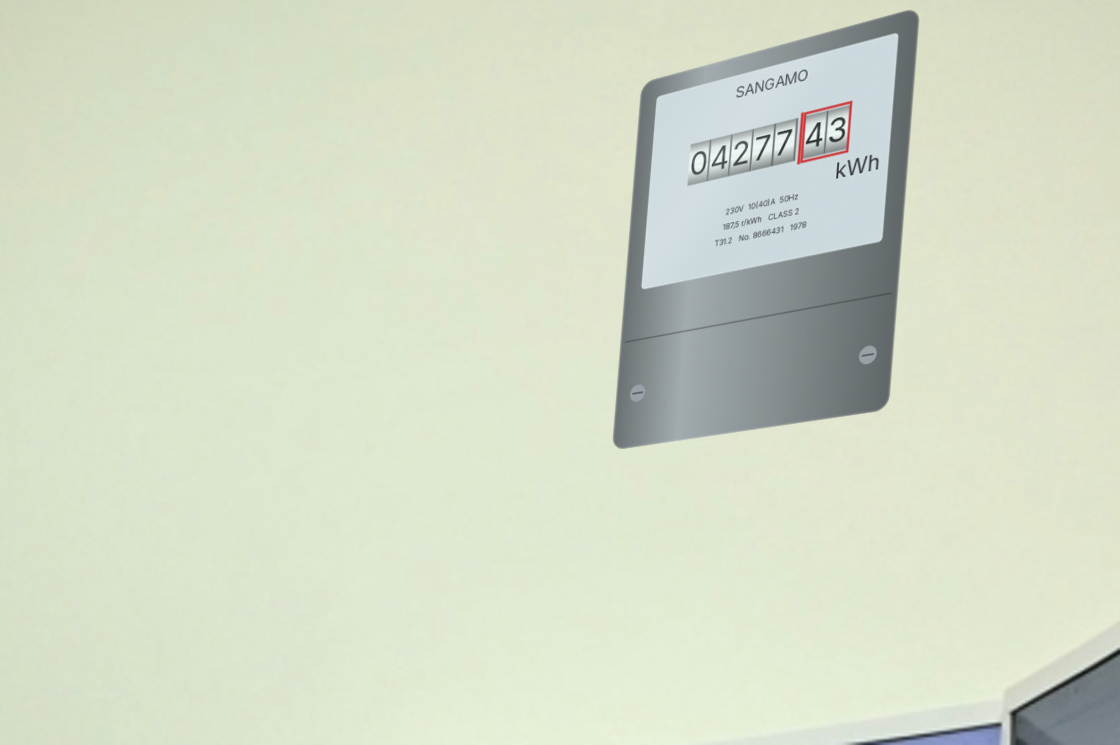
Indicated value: 4277.43 kWh
